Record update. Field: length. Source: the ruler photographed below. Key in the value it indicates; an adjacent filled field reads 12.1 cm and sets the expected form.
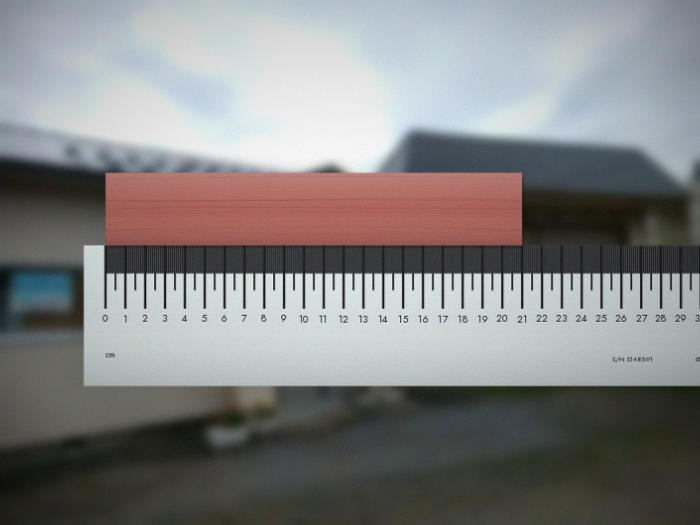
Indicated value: 21 cm
